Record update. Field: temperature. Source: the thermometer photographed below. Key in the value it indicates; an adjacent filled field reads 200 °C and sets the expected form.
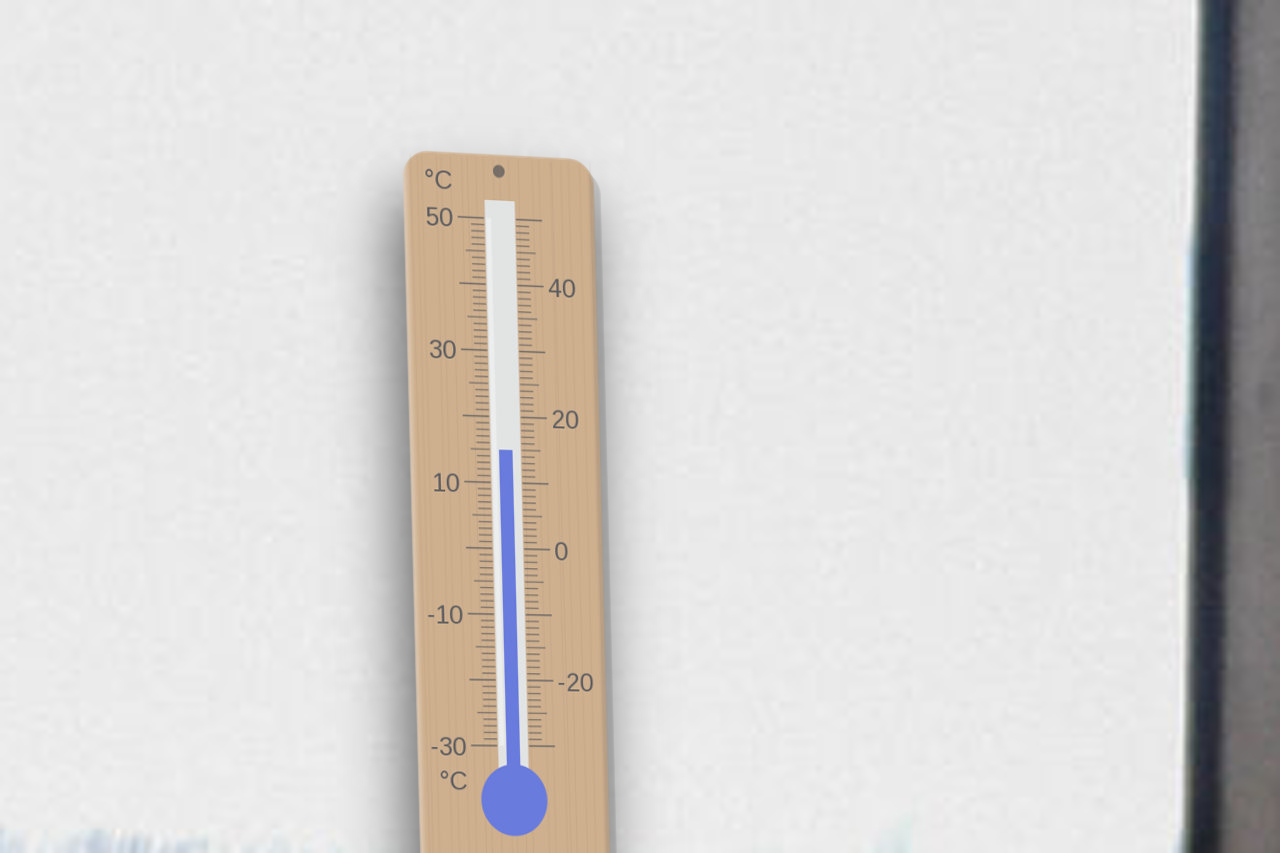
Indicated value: 15 °C
